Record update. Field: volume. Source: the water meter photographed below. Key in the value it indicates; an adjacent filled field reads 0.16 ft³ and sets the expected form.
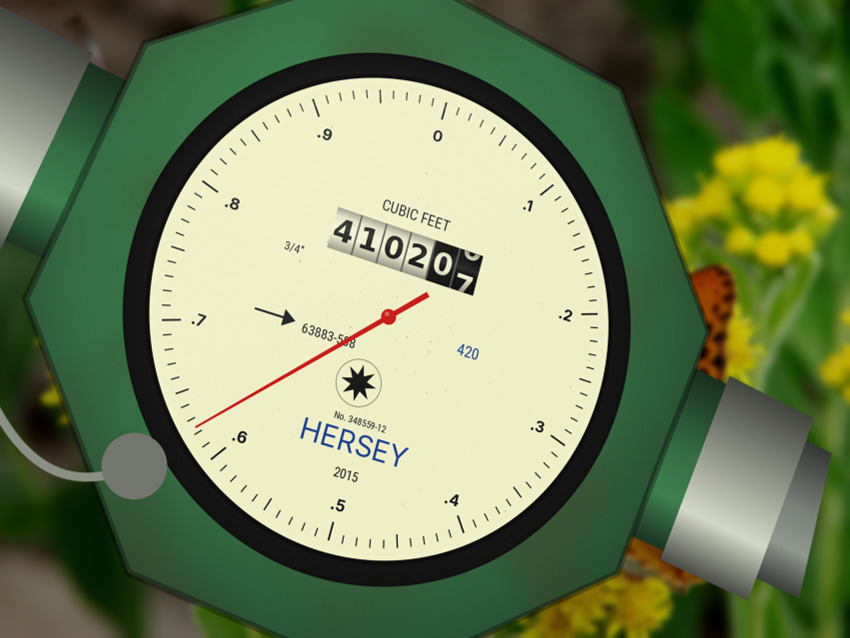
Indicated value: 410206.62 ft³
